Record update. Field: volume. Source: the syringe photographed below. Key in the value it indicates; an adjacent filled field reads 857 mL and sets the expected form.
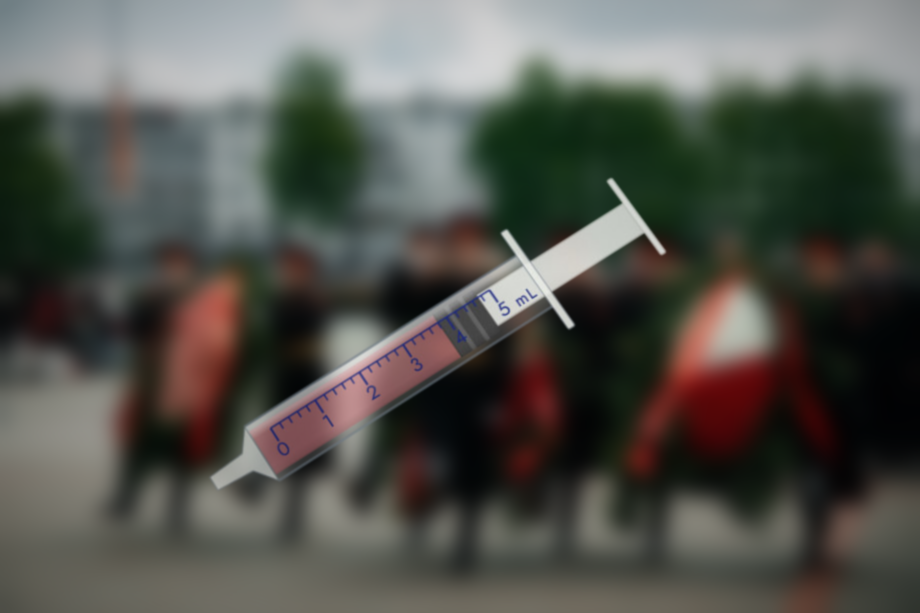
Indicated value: 3.8 mL
